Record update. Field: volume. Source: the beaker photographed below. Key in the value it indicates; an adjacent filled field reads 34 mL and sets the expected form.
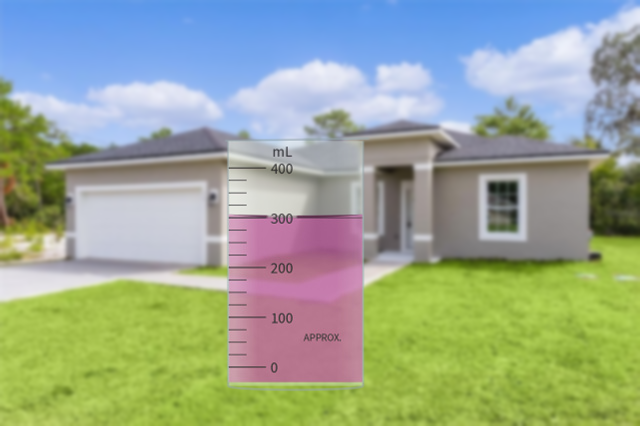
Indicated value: 300 mL
